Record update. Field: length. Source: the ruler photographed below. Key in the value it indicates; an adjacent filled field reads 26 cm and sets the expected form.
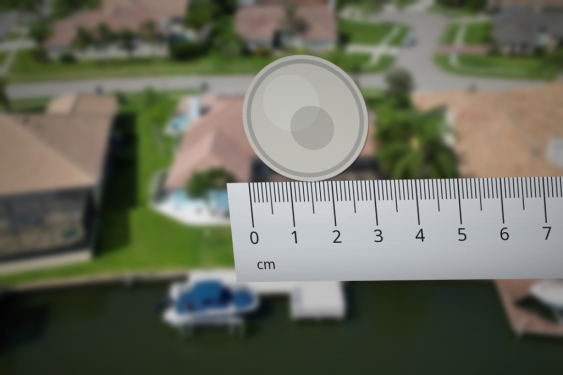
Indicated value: 3 cm
